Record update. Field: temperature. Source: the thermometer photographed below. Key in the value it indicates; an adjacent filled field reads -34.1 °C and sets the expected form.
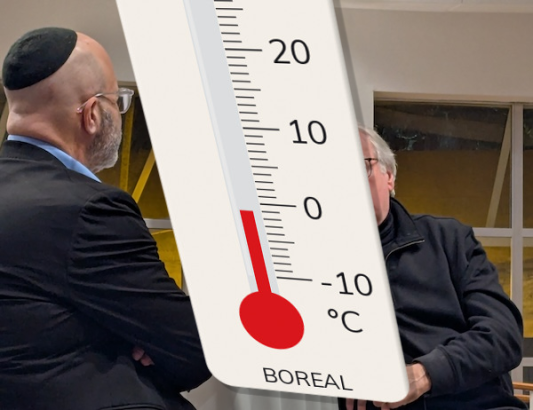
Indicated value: -1 °C
